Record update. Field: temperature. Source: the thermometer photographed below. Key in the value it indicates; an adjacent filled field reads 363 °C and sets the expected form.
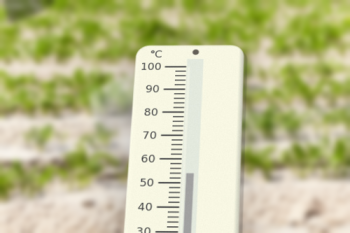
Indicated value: 54 °C
